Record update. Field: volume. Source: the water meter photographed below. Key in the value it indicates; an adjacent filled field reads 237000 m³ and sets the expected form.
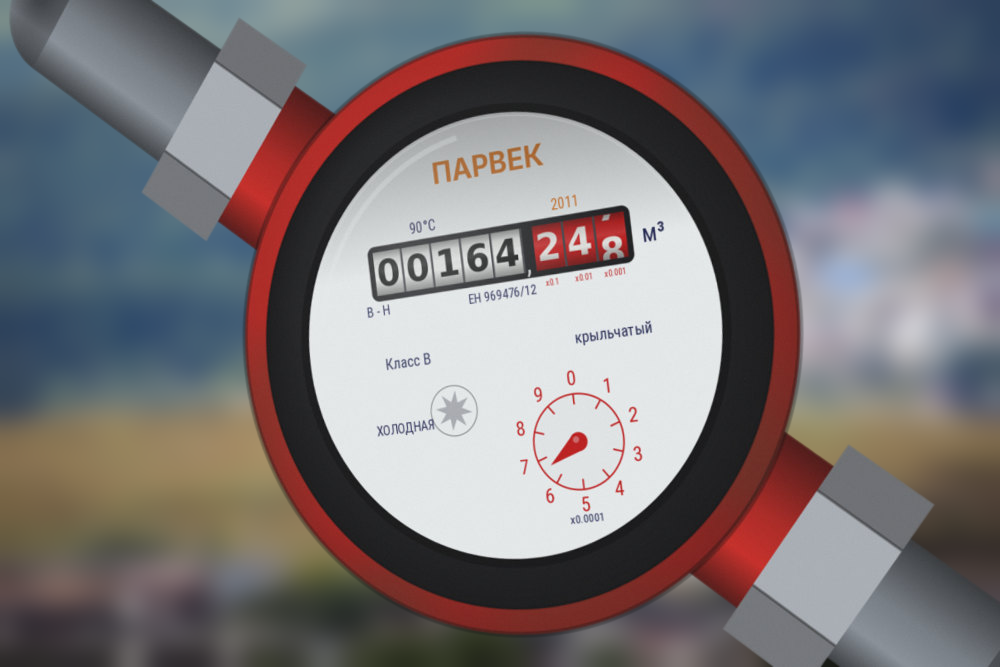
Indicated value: 164.2476 m³
